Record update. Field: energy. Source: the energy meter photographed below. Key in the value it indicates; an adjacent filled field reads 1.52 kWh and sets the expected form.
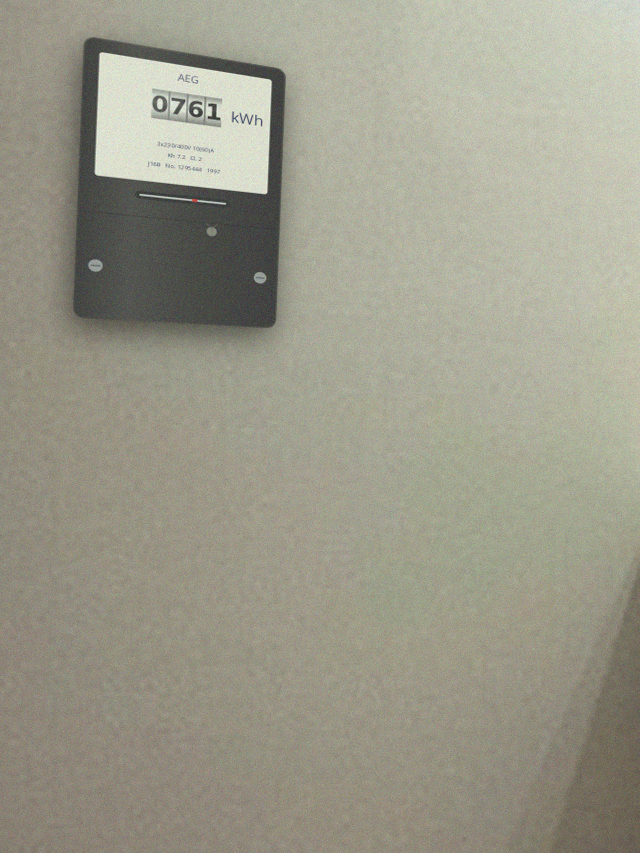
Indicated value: 761 kWh
